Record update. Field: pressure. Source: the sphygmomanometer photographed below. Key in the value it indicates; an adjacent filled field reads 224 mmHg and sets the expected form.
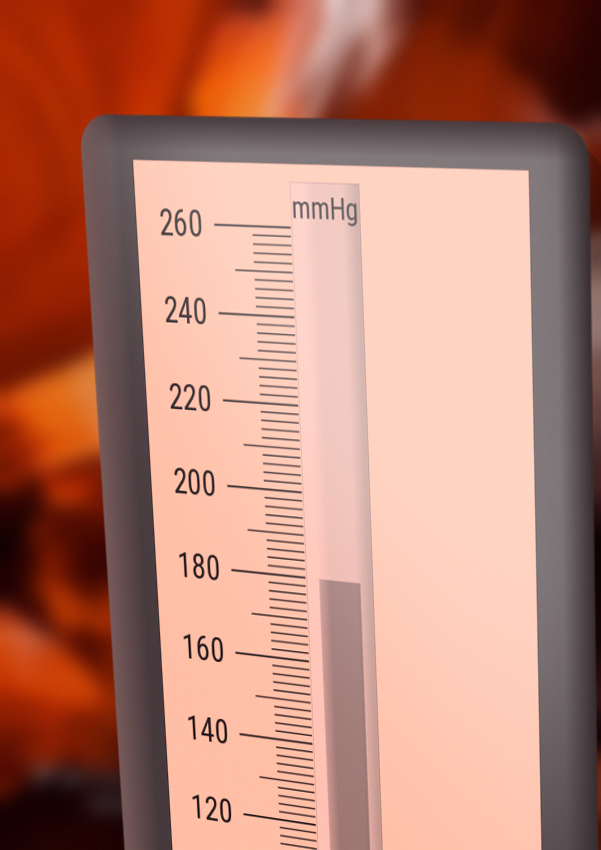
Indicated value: 180 mmHg
